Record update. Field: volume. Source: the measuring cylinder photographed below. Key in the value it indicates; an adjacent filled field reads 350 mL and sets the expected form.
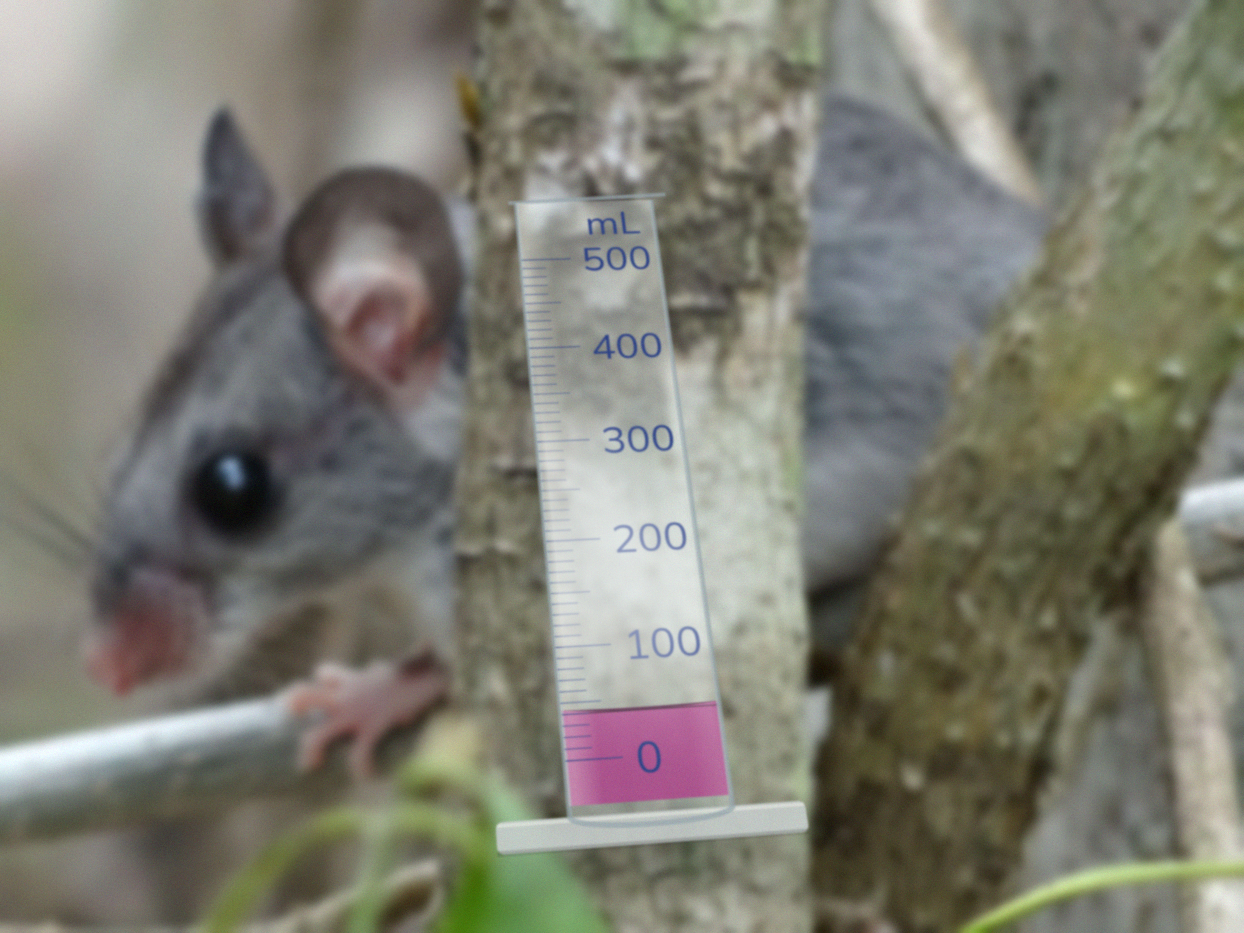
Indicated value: 40 mL
